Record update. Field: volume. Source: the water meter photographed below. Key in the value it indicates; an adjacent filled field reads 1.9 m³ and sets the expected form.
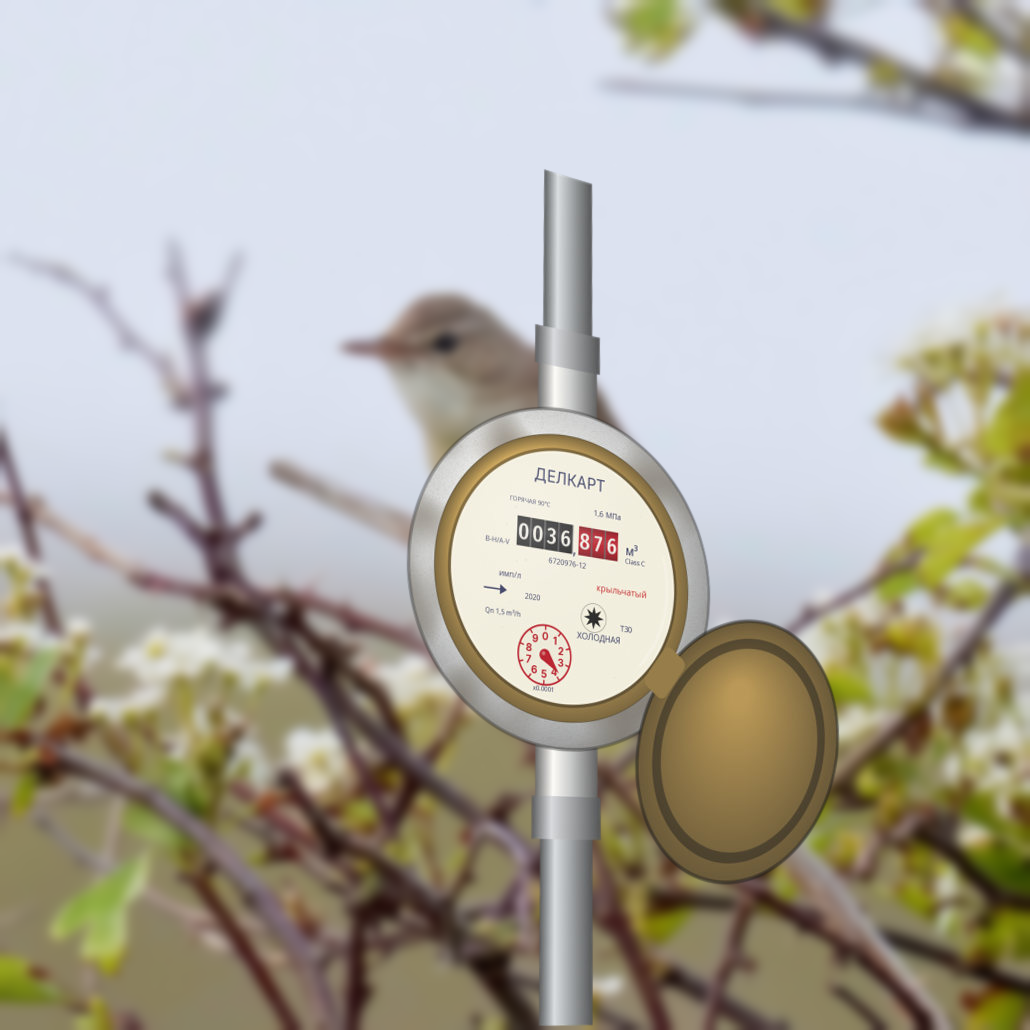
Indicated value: 36.8763 m³
